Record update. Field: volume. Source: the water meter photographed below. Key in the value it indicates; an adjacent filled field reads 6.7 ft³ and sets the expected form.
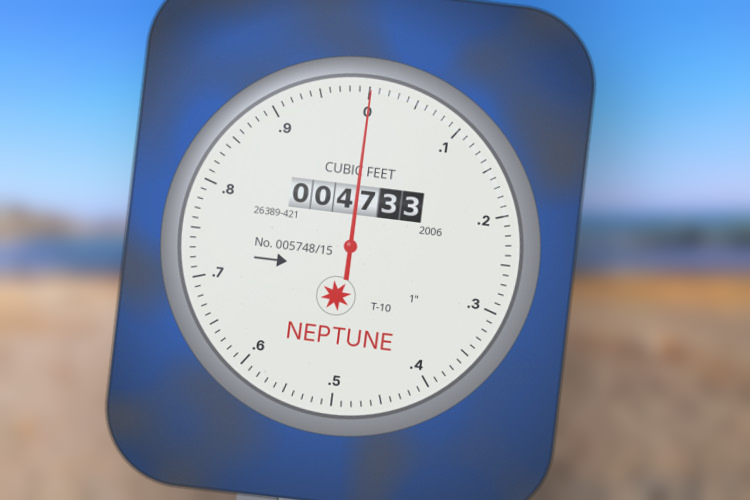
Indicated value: 4733.00 ft³
